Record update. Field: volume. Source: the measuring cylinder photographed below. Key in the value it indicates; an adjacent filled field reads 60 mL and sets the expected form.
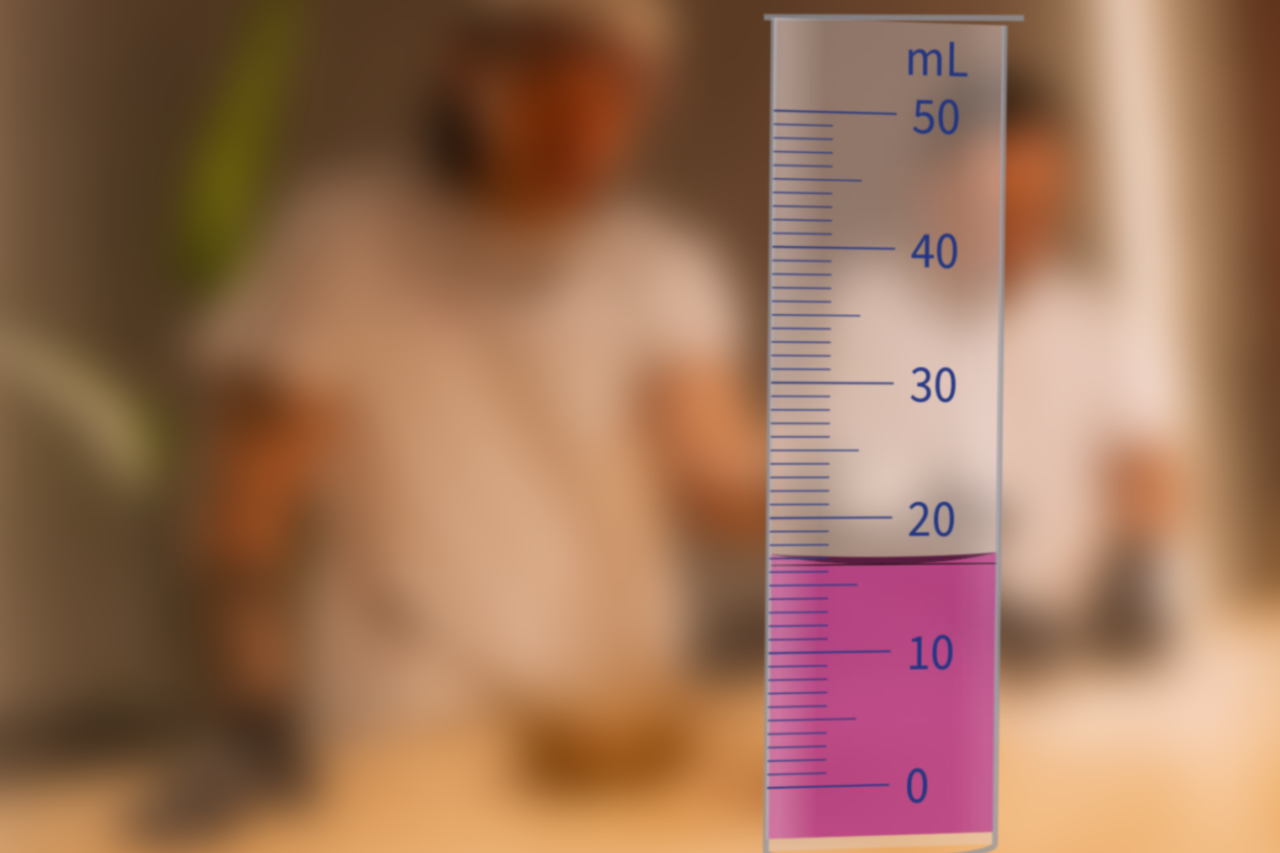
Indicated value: 16.5 mL
